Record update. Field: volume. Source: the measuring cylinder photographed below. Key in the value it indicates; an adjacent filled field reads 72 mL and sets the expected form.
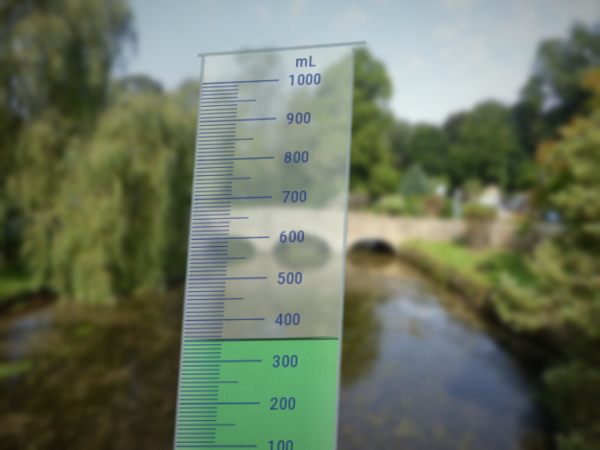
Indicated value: 350 mL
